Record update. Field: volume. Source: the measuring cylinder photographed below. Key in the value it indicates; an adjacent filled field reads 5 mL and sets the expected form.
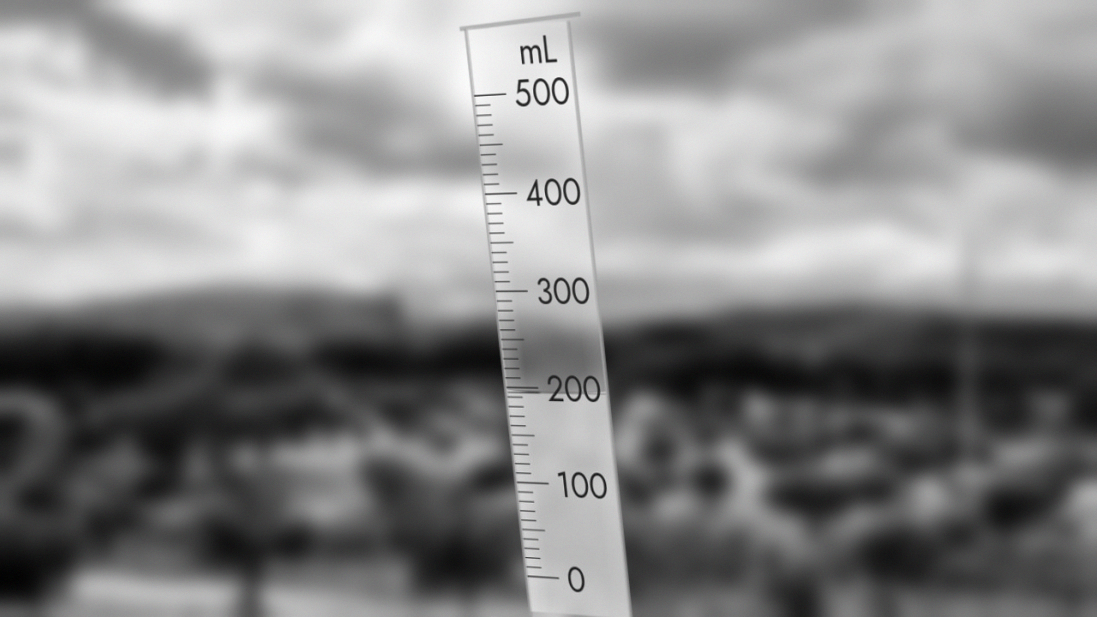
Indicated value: 195 mL
